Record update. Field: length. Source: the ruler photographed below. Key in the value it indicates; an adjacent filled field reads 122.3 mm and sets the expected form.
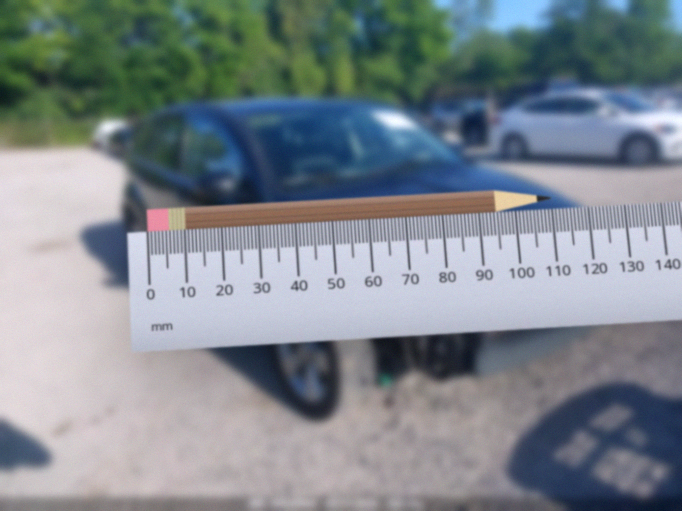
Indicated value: 110 mm
